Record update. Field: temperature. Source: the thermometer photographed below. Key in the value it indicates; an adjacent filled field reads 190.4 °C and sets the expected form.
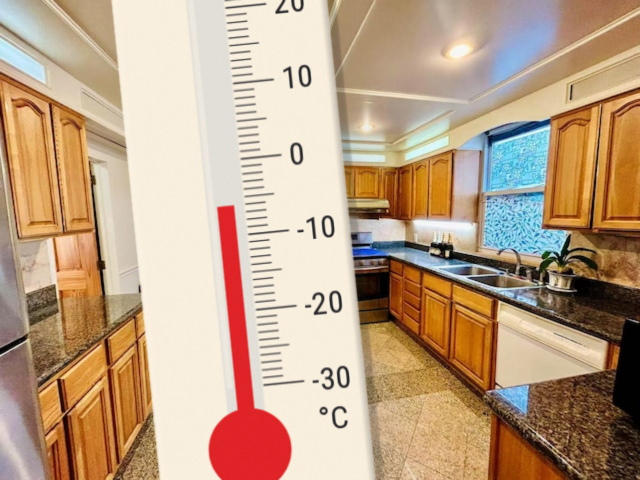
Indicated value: -6 °C
